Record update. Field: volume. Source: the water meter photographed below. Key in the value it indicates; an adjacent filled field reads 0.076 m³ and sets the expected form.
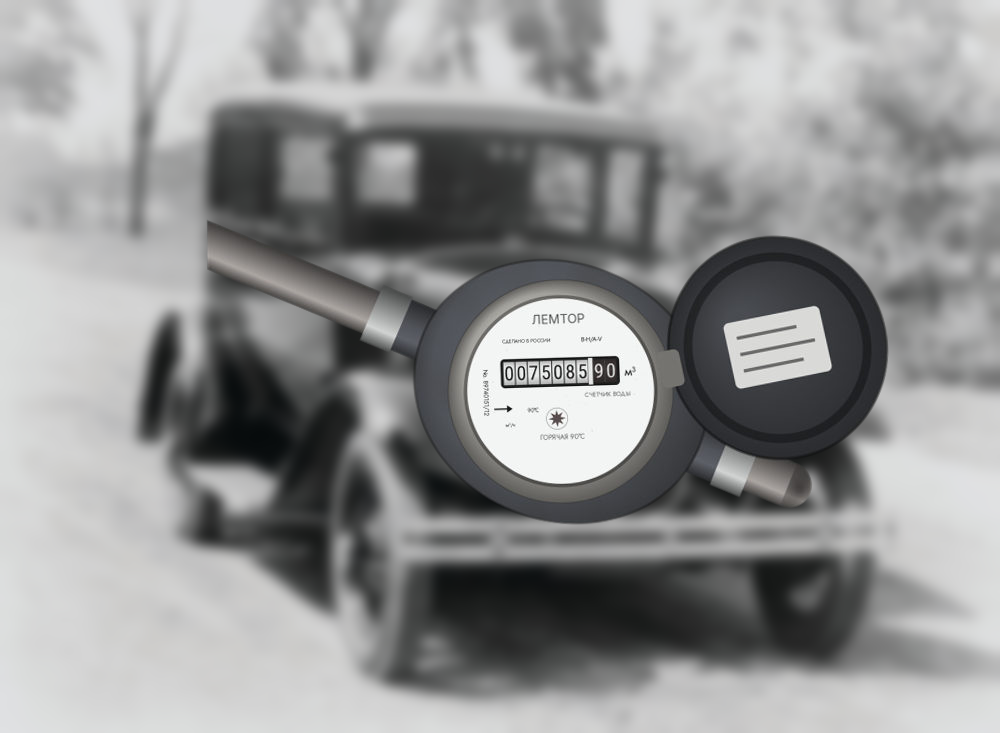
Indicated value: 75085.90 m³
